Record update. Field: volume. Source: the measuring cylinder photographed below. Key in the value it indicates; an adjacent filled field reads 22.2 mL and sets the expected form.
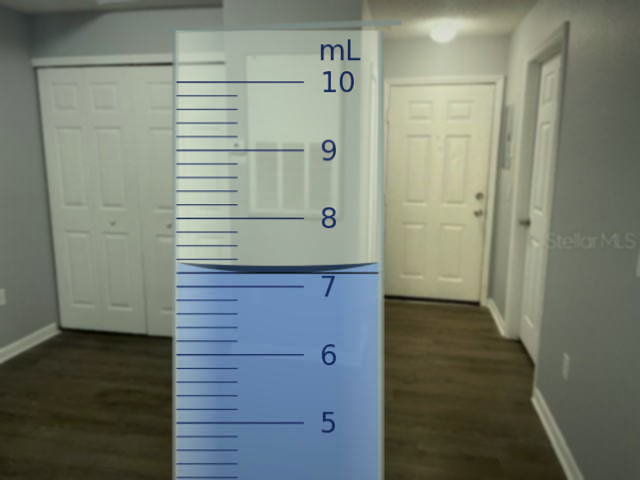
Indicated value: 7.2 mL
